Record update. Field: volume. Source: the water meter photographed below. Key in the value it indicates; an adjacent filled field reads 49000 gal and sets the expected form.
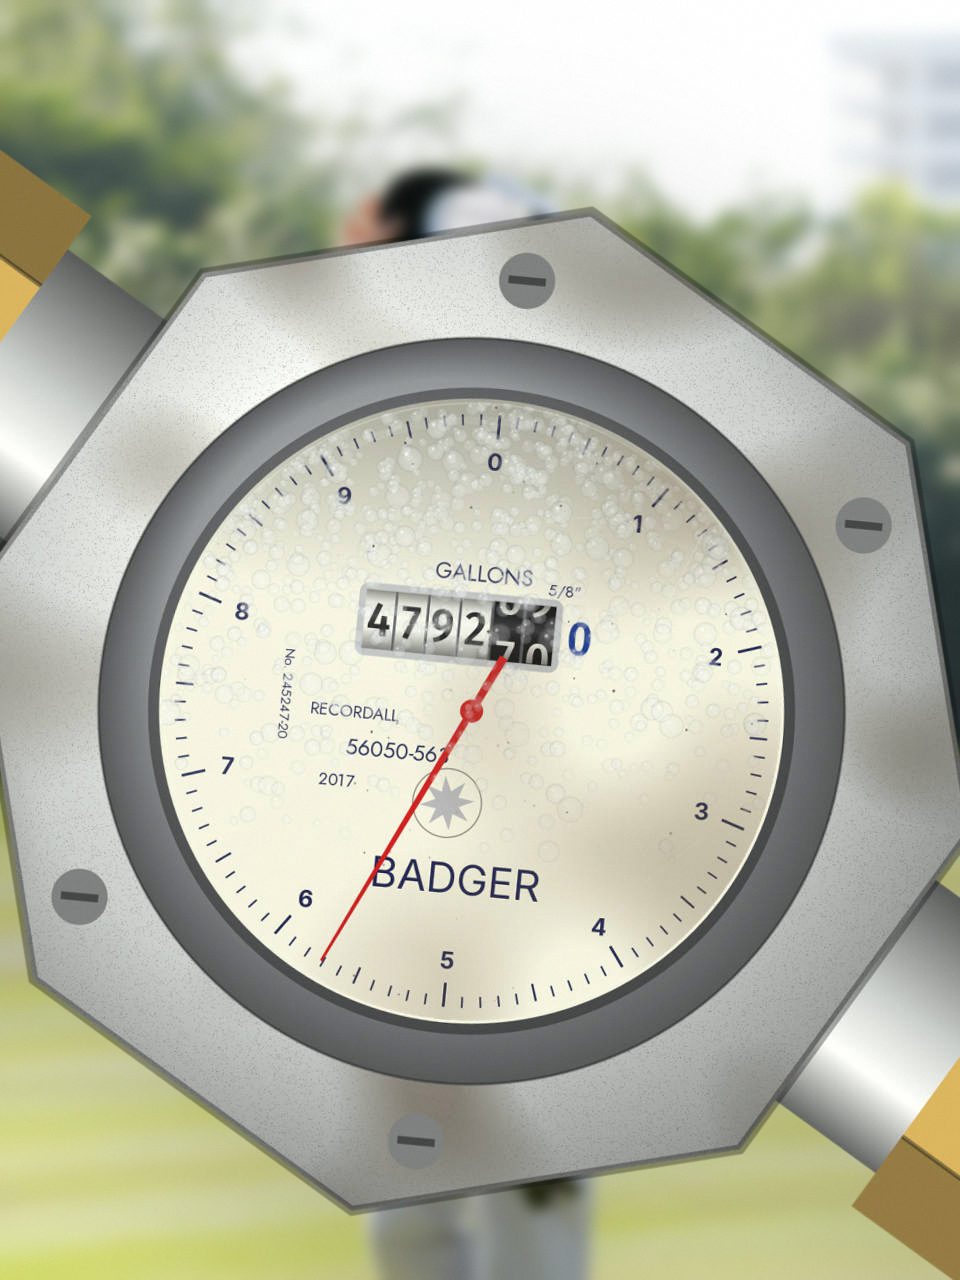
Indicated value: 4792695.7 gal
